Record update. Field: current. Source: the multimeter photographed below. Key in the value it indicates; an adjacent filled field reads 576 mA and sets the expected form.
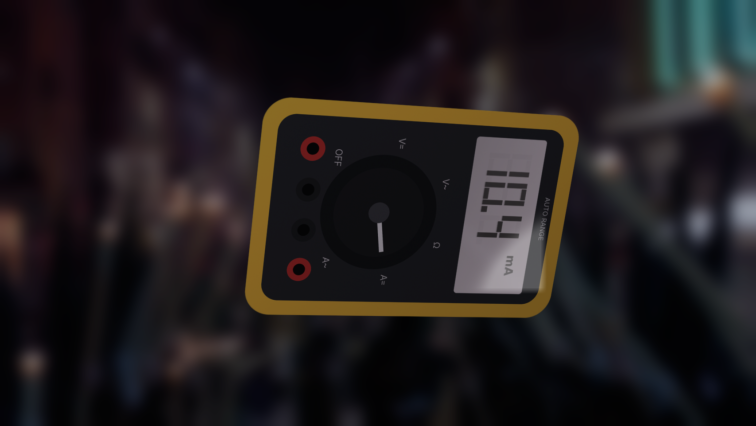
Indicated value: 10.4 mA
